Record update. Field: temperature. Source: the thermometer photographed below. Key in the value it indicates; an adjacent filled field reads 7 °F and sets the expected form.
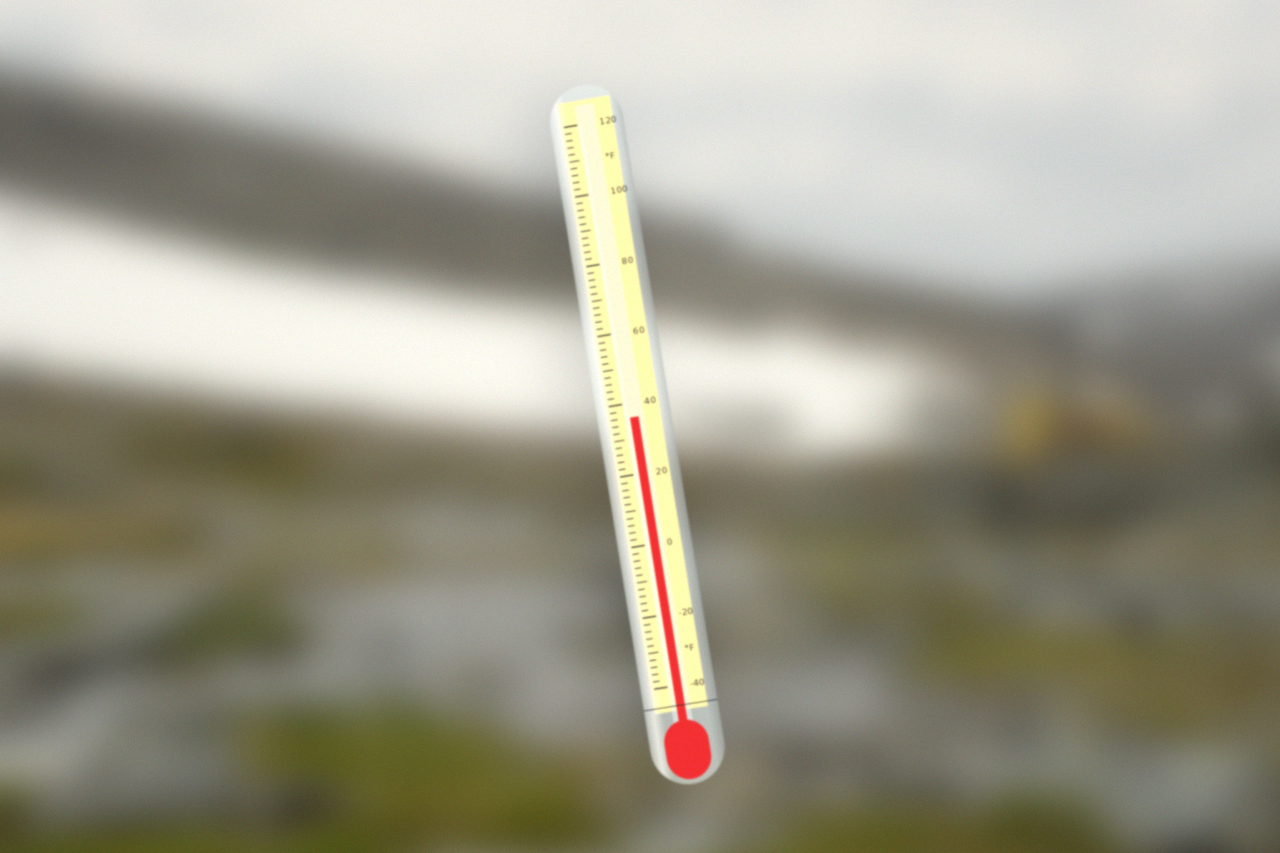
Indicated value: 36 °F
